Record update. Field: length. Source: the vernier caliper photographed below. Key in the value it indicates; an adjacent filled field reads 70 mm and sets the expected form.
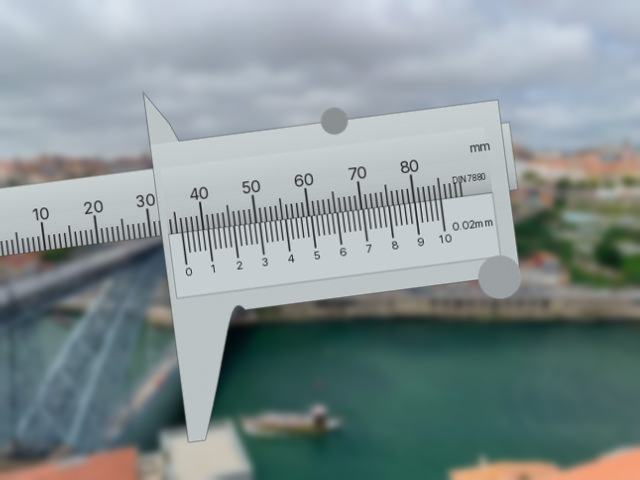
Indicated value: 36.0 mm
